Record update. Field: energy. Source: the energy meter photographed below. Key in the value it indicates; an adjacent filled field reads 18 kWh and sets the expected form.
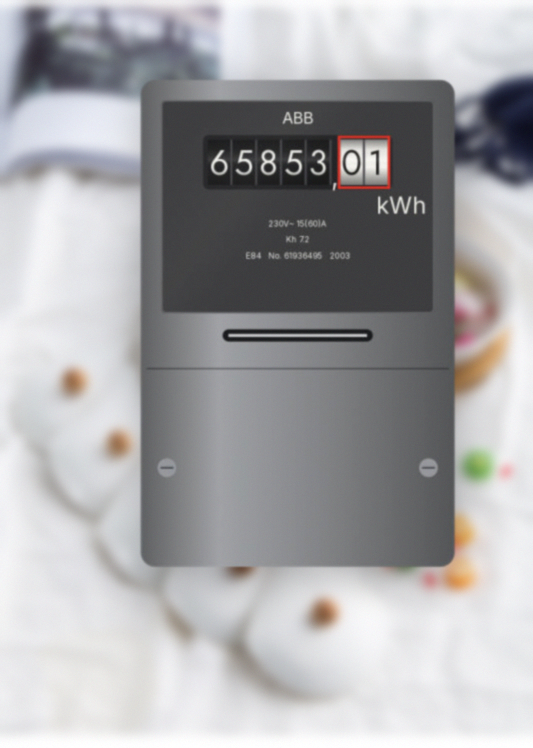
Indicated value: 65853.01 kWh
